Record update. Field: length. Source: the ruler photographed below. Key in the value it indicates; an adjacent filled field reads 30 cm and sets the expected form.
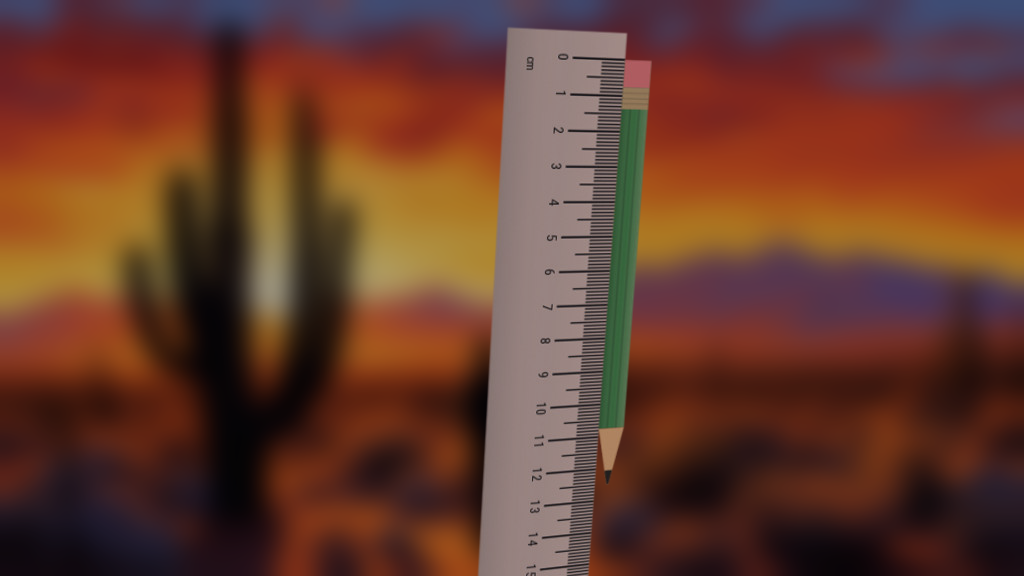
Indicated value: 12.5 cm
